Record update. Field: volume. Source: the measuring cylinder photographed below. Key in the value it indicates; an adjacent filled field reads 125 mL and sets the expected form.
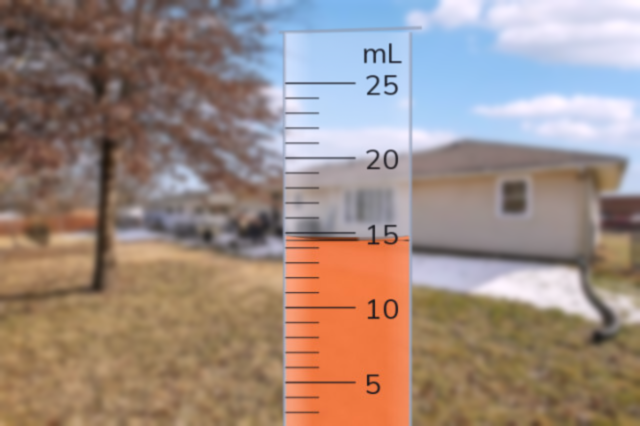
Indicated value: 14.5 mL
